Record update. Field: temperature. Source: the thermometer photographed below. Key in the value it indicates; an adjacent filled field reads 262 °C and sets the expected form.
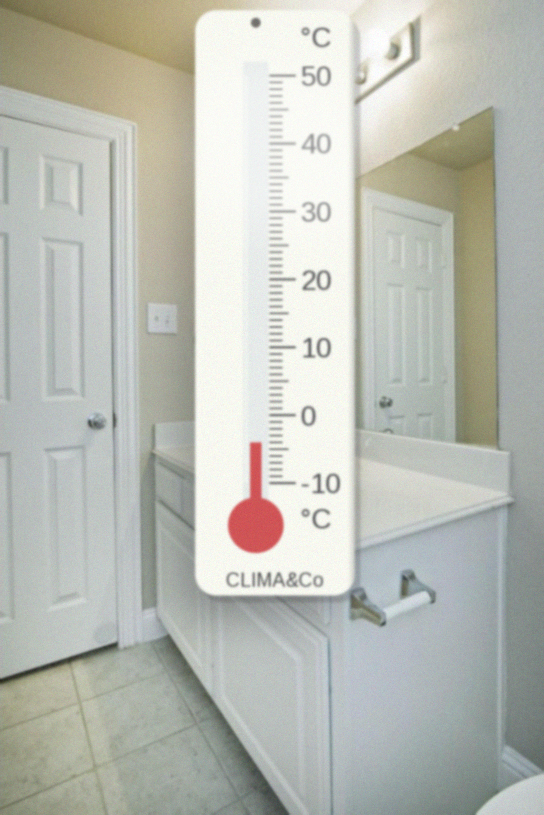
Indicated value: -4 °C
